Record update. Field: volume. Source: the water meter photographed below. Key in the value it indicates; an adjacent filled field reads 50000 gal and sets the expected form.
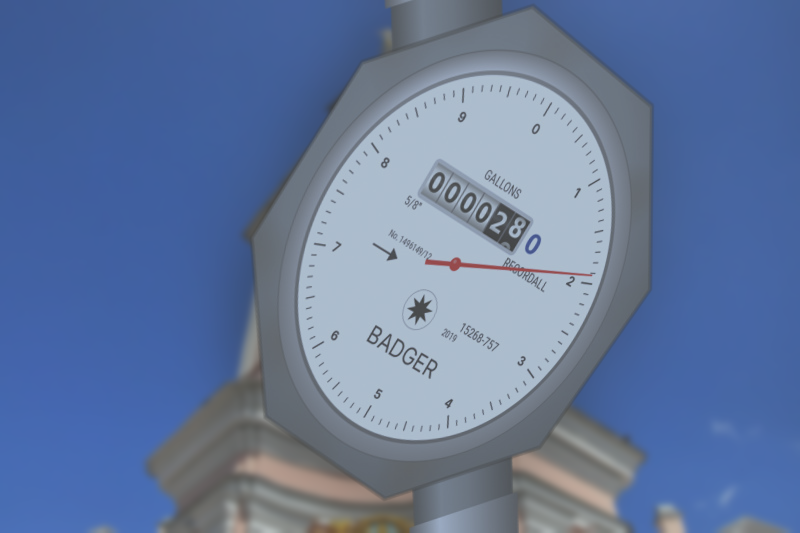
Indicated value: 281.9 gal
